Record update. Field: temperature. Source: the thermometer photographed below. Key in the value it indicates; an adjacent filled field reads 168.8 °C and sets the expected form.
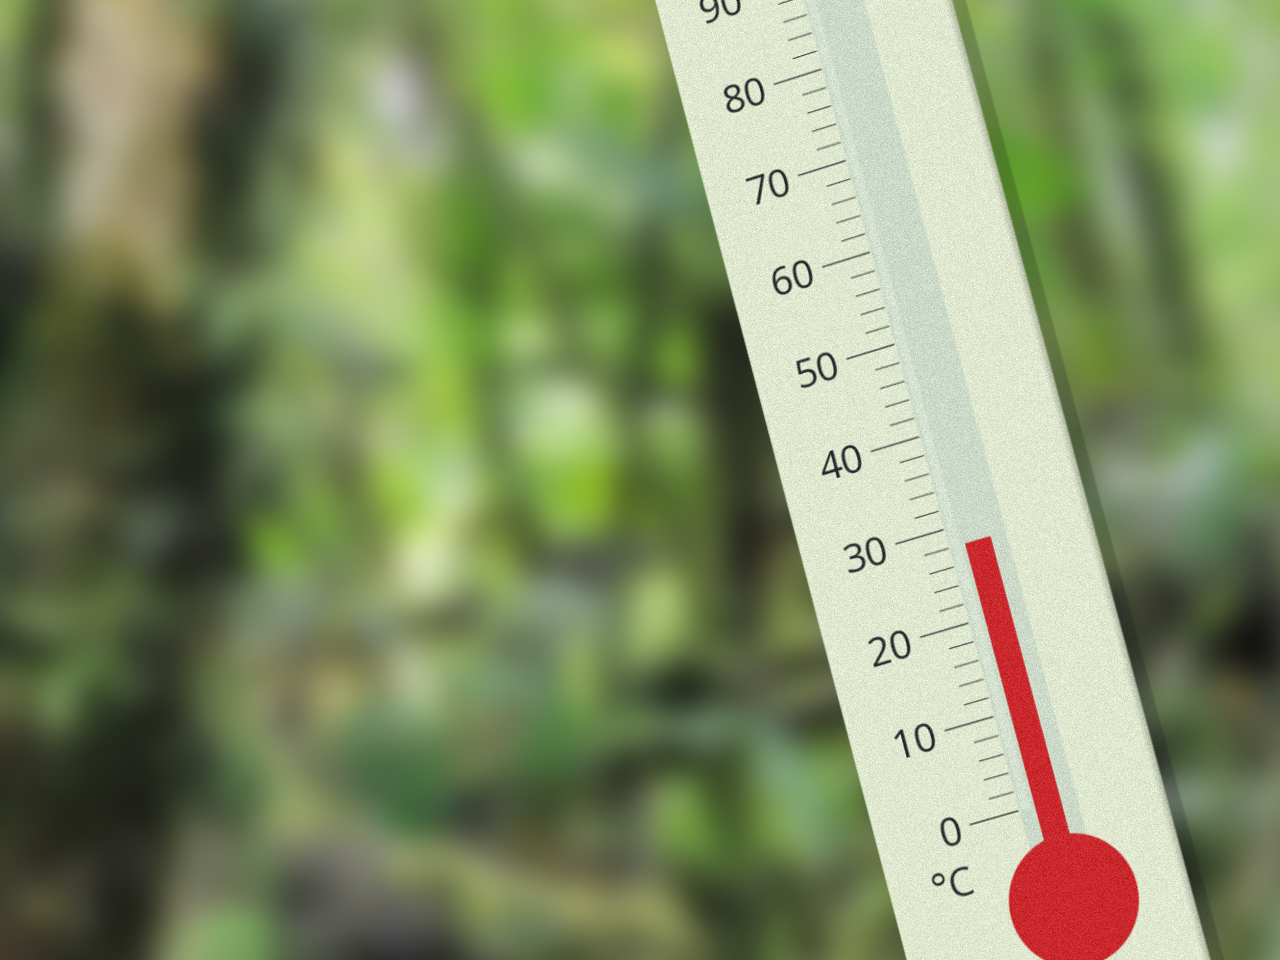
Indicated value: 28 °C
